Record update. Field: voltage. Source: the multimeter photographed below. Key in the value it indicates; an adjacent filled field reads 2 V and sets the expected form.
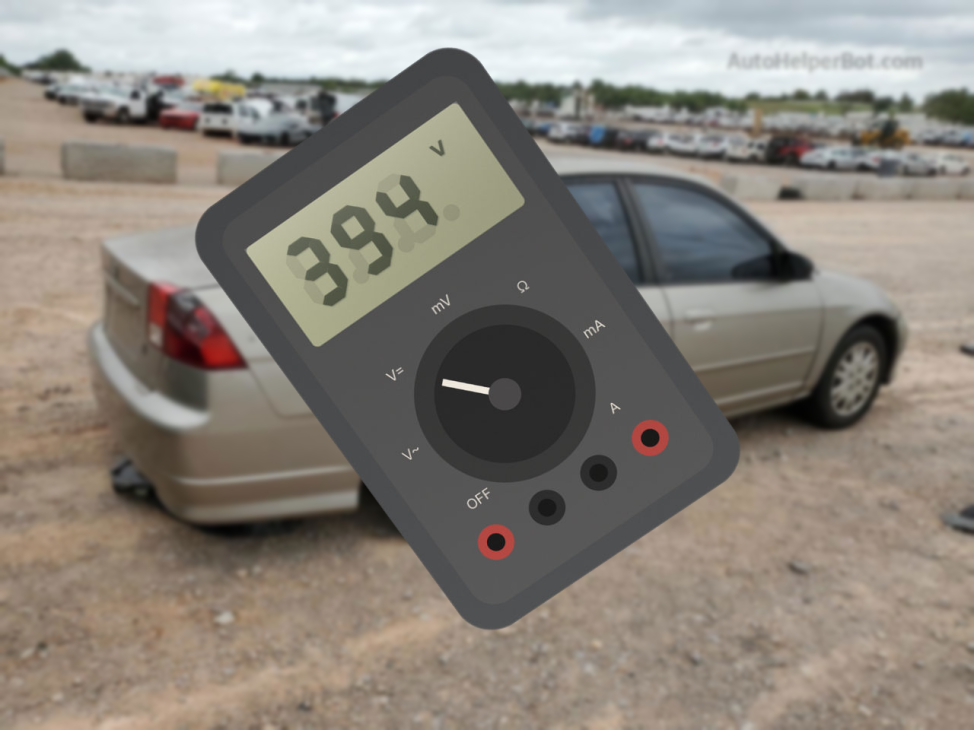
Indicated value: 394 V
